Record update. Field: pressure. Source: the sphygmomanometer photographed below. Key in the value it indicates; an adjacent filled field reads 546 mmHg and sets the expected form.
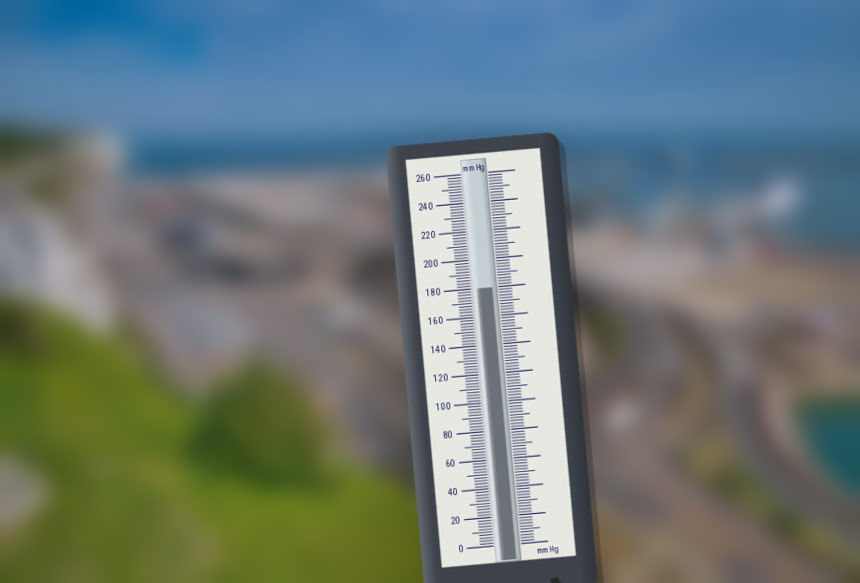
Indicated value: 180 mmHg
